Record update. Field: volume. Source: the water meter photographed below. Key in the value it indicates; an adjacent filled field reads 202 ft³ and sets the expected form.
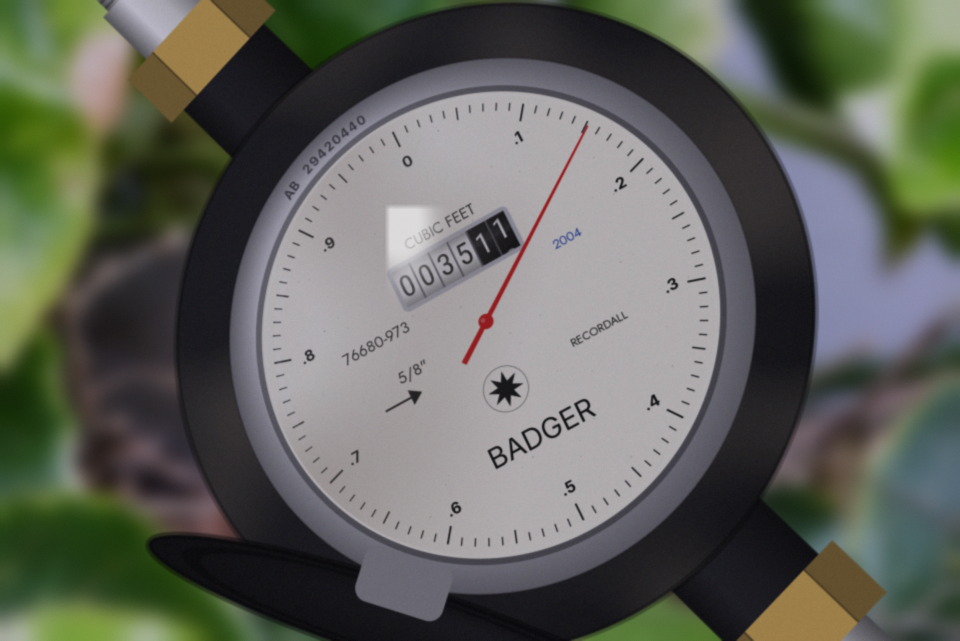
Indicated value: 3511.15 ft³
